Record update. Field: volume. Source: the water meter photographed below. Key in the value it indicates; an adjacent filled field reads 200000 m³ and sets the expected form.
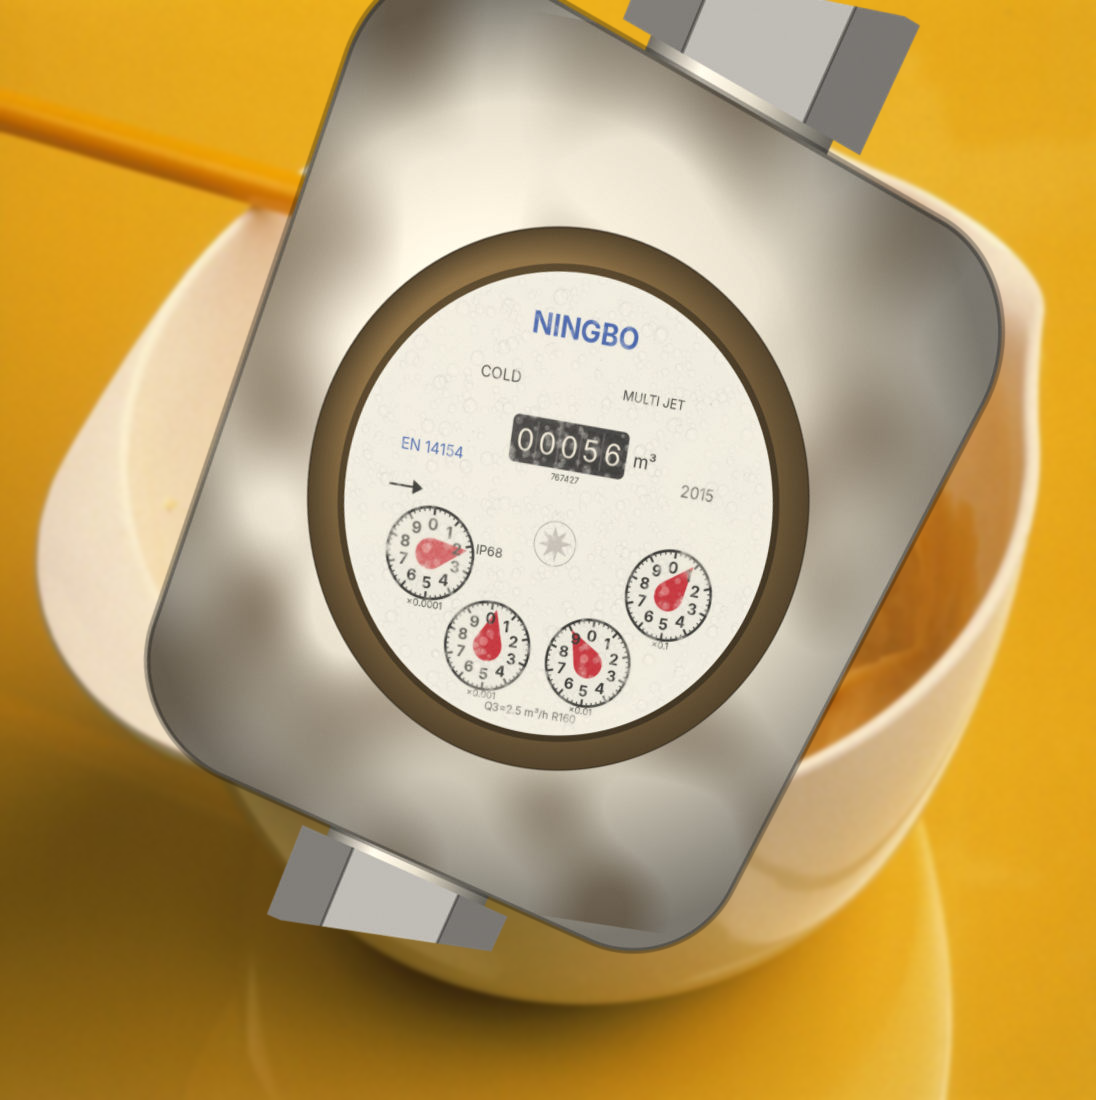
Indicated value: 56.0902 m³
